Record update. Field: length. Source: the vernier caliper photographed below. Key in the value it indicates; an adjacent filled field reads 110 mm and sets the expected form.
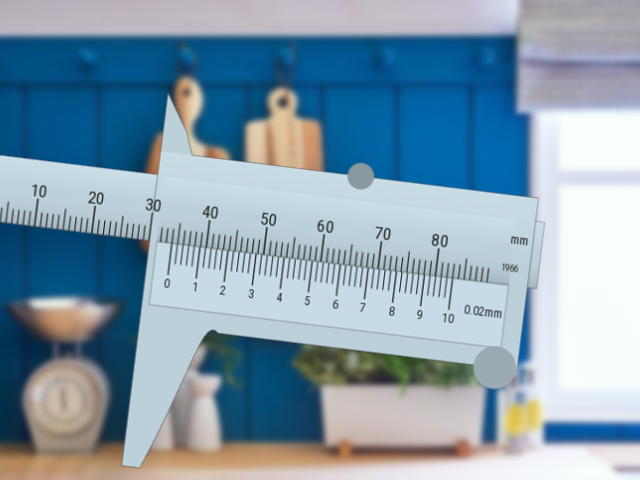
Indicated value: 34.0 mm
